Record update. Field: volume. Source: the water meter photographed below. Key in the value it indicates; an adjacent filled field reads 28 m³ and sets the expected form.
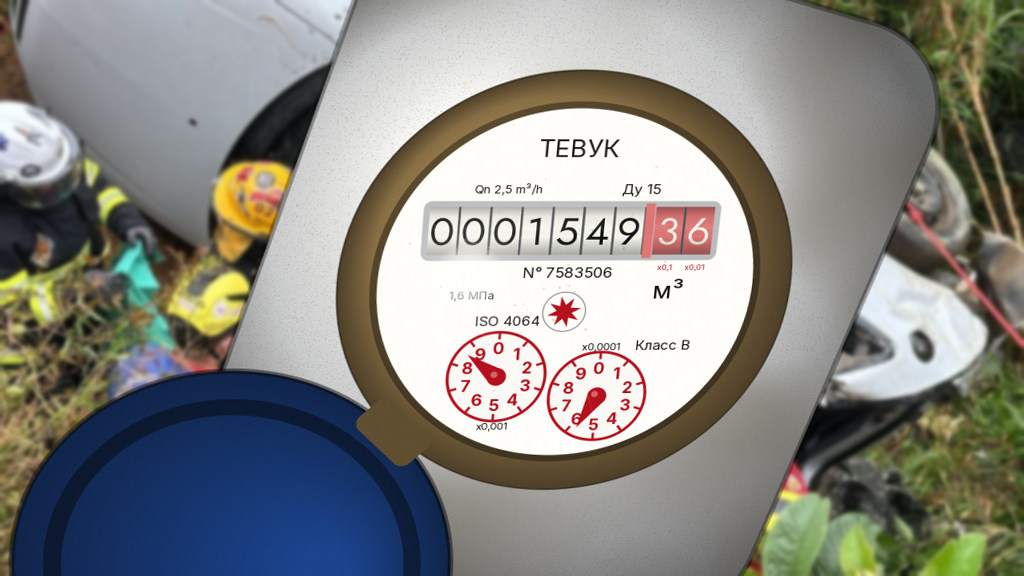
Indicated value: 1549.3685 m³
